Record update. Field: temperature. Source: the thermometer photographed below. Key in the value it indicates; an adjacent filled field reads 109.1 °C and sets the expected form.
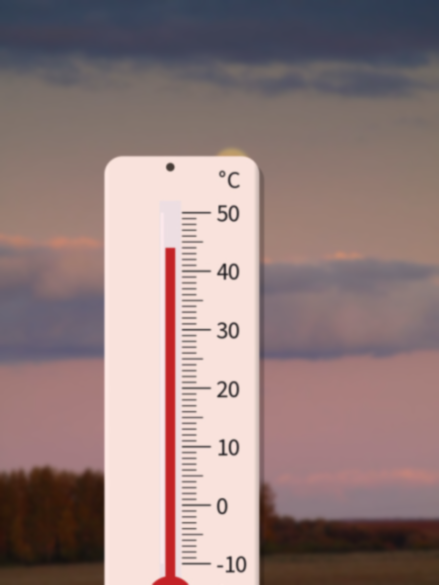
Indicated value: 44 °C
